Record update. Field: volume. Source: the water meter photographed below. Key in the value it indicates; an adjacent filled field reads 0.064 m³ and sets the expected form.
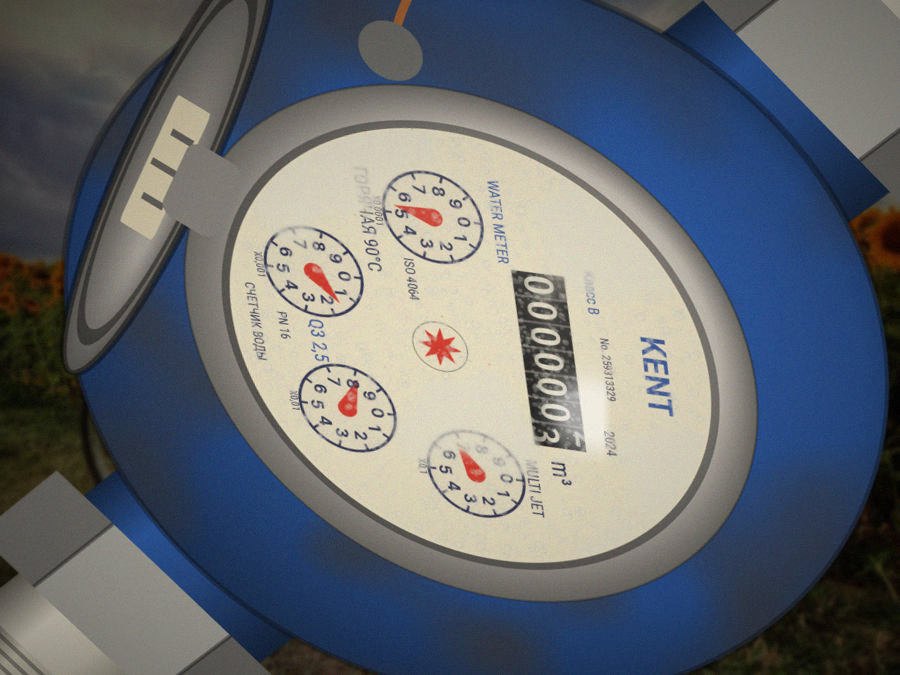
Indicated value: 2.6815 m³
